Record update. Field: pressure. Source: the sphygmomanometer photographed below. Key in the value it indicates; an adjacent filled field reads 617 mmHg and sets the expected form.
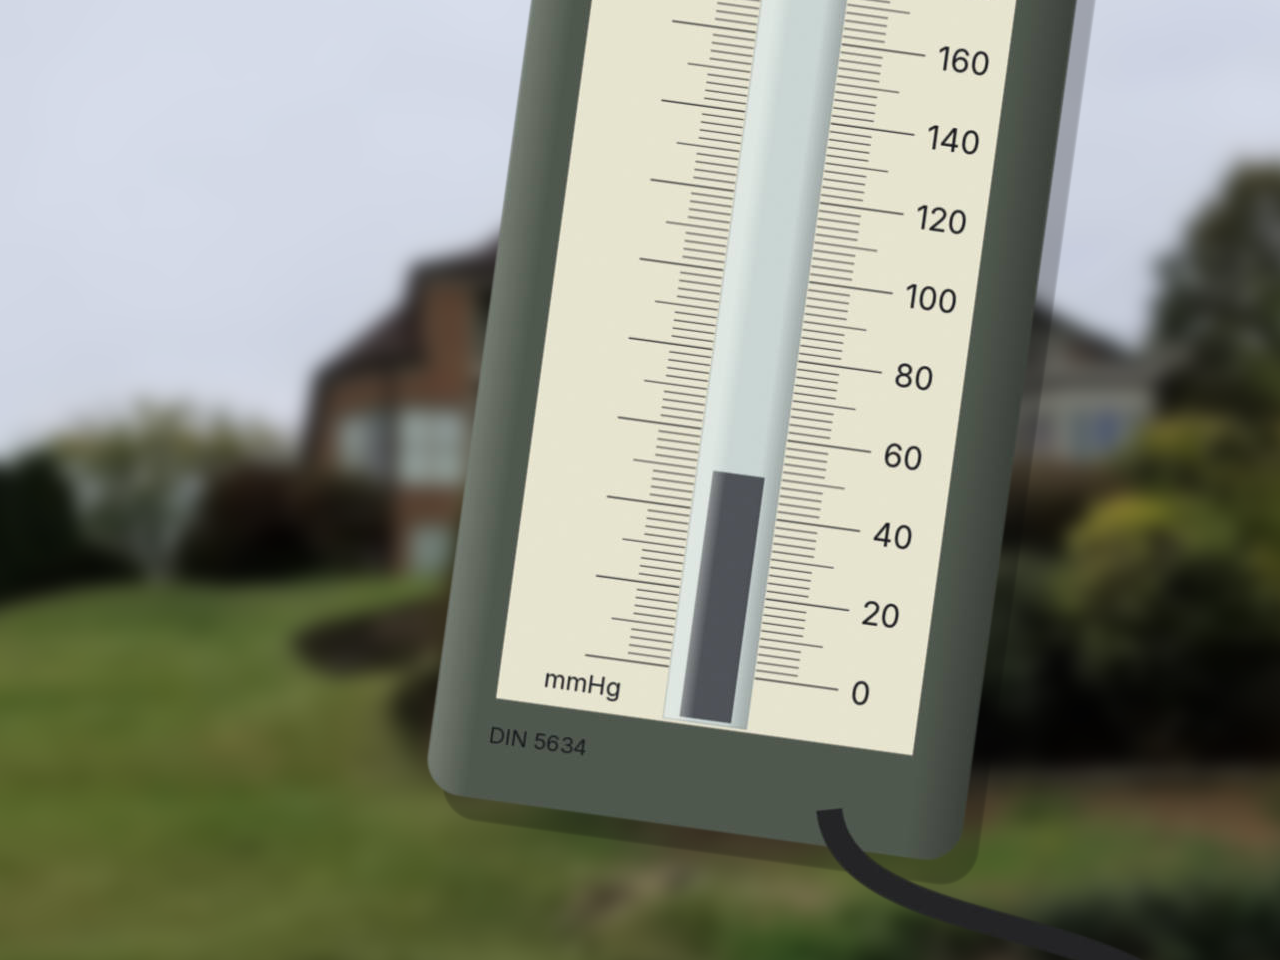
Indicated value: 50 mmHg
